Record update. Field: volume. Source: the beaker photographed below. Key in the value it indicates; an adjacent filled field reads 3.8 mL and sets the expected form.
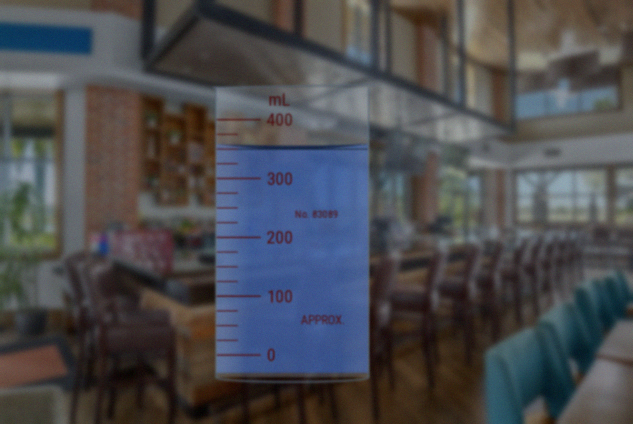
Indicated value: 350 mL
